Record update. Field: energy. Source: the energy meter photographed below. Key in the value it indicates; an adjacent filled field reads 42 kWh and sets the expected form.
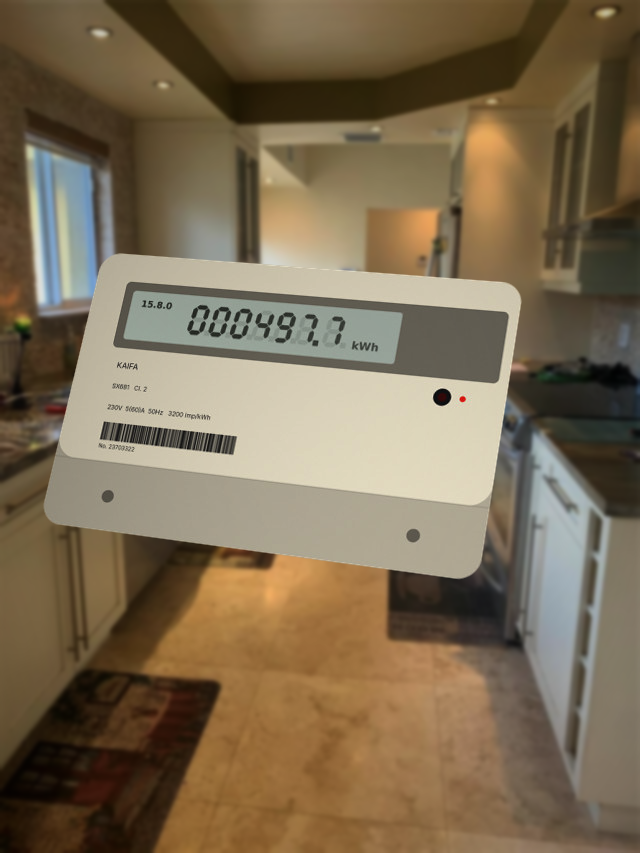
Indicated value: 497.7 kWh
